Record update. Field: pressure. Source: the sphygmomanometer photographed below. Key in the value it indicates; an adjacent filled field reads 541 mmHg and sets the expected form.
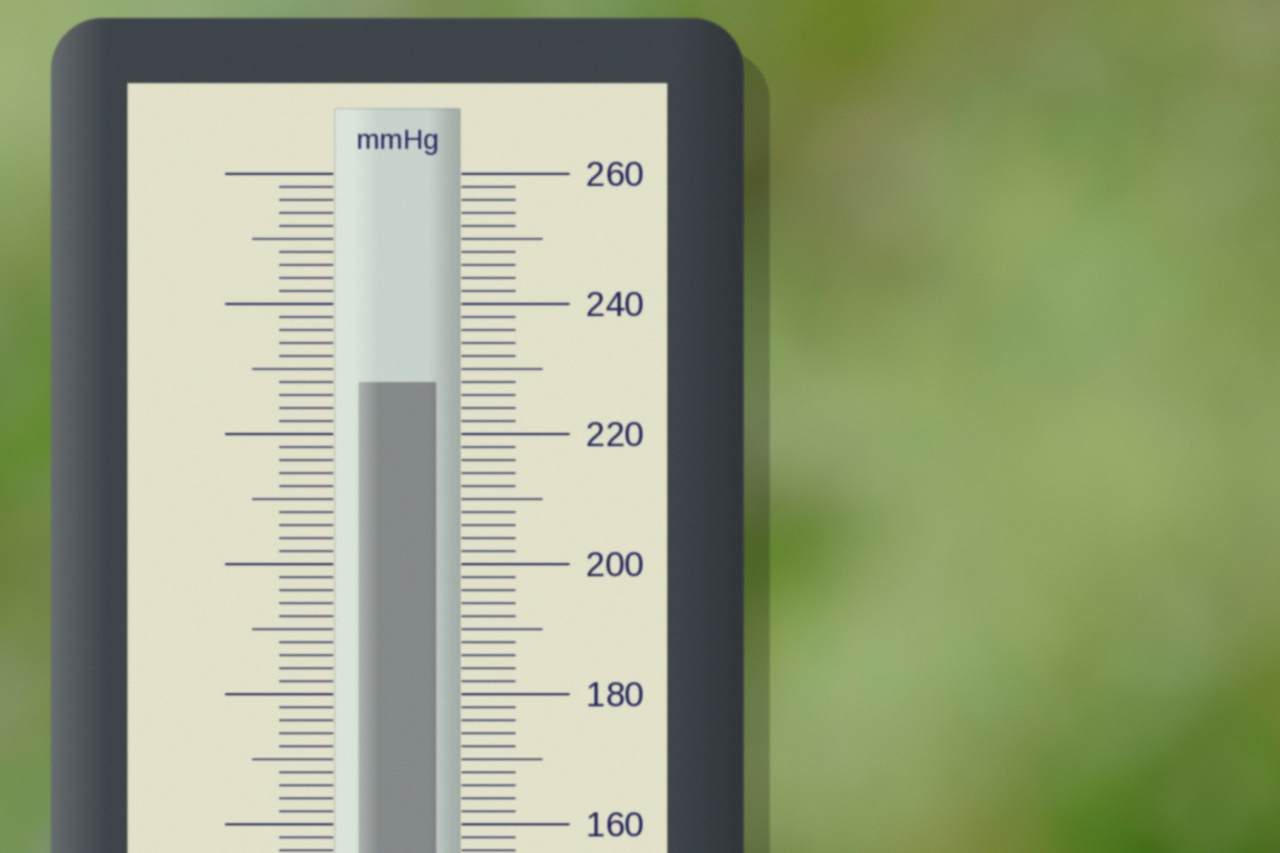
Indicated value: 228 mmHg
